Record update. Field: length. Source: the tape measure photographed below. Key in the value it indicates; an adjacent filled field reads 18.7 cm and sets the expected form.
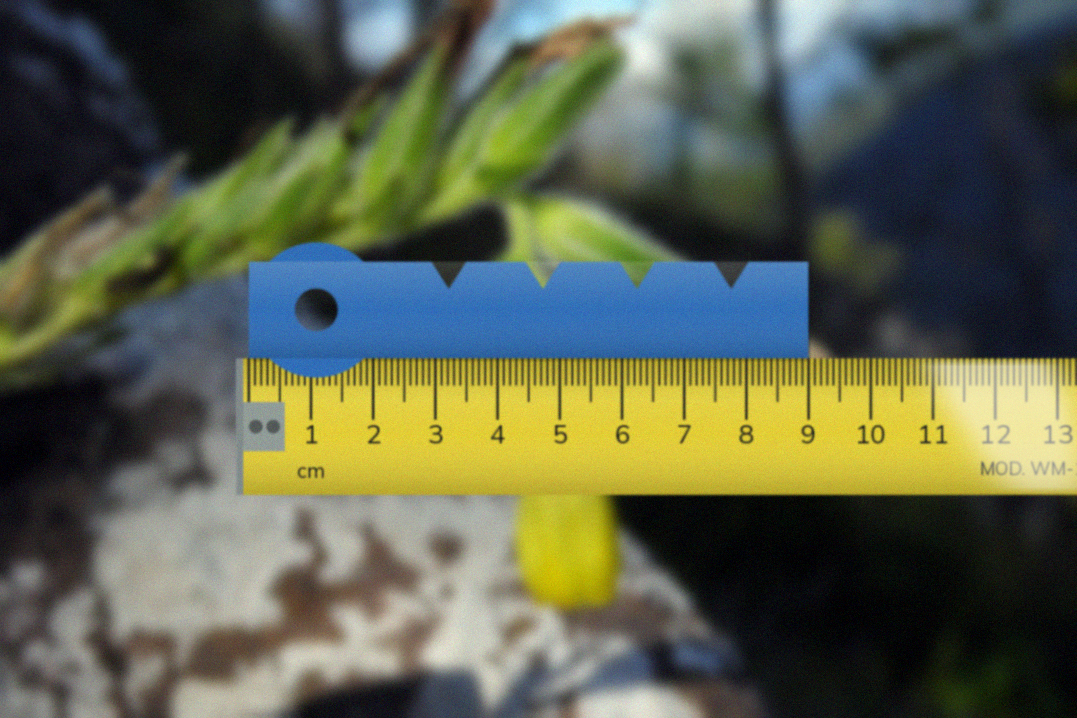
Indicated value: 9 cm
